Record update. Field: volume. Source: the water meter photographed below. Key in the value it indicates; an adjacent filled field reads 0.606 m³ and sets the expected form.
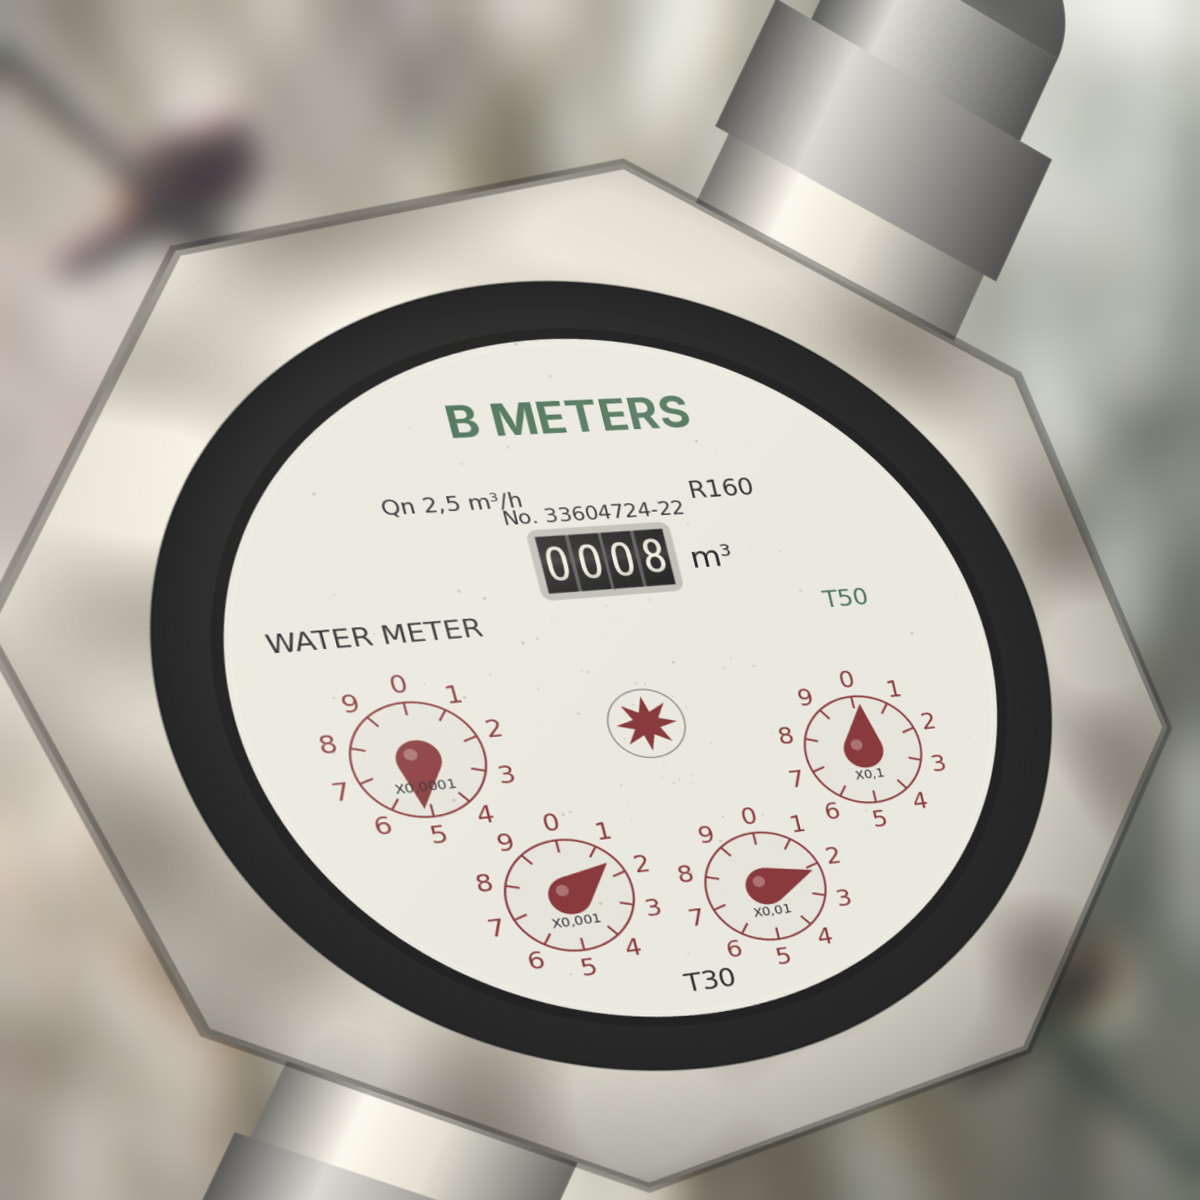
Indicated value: 8.0215 m³
